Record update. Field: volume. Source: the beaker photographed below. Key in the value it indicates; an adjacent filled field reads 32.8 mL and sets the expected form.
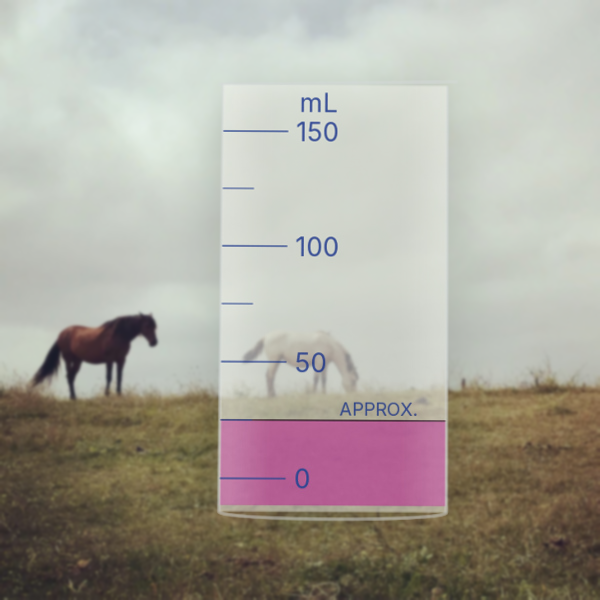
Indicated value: 25 mL
